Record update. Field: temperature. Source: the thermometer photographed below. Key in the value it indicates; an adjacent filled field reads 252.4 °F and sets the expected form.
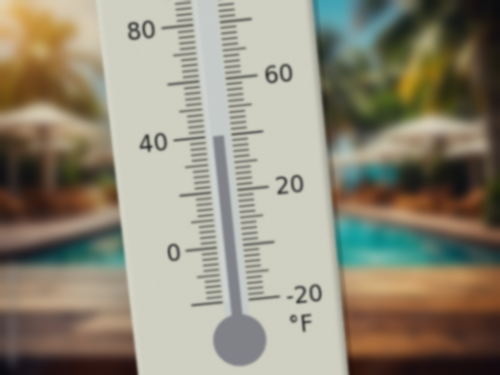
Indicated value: 40 °F
